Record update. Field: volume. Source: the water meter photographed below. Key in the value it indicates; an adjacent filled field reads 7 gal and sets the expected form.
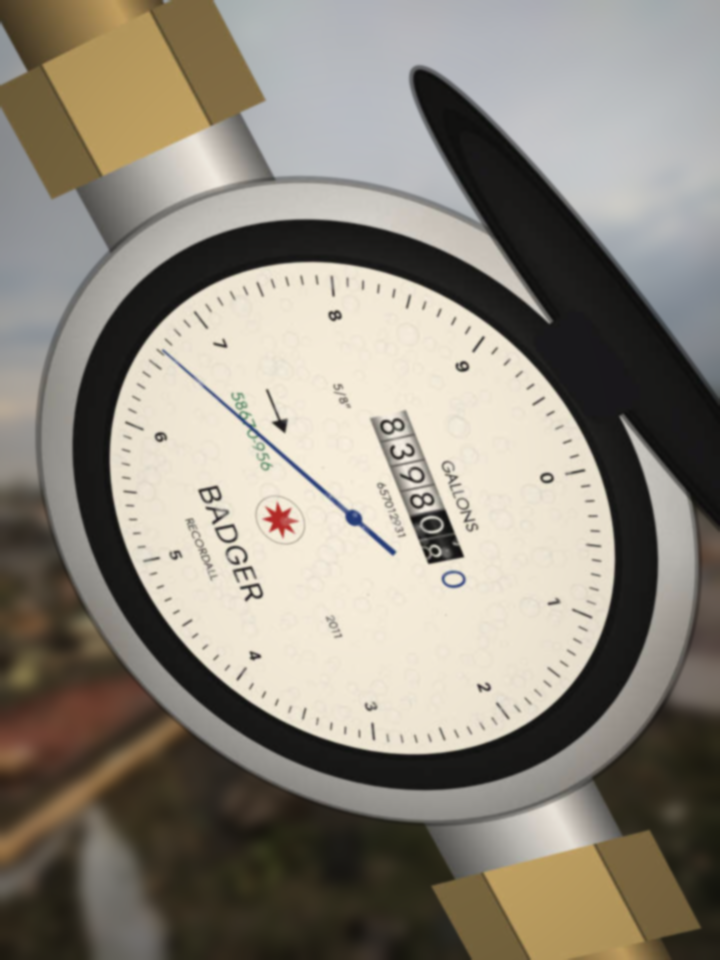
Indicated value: 8398076.6 gal
